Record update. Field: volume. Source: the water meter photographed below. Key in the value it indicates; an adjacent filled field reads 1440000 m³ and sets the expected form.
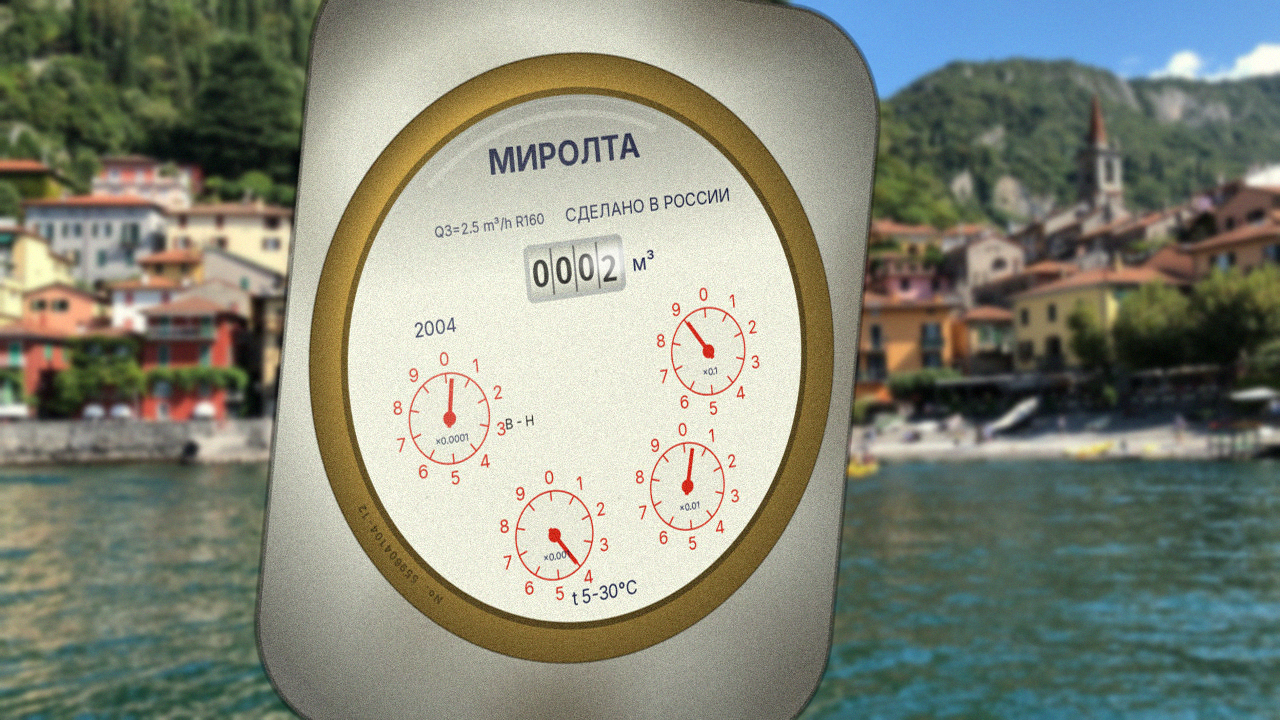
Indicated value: 1.9040 m³
